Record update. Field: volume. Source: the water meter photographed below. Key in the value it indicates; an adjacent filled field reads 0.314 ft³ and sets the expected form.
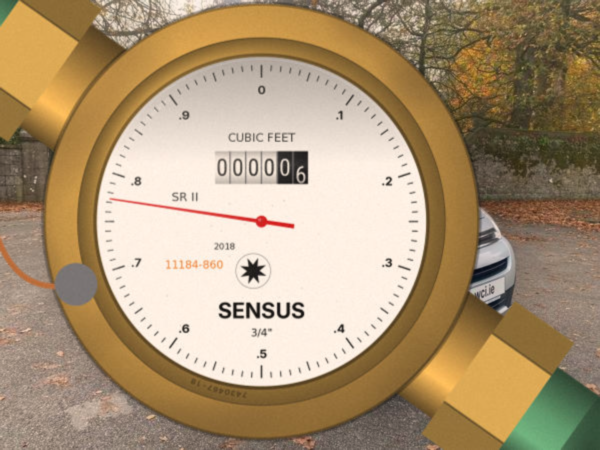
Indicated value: 5.77 ft³
